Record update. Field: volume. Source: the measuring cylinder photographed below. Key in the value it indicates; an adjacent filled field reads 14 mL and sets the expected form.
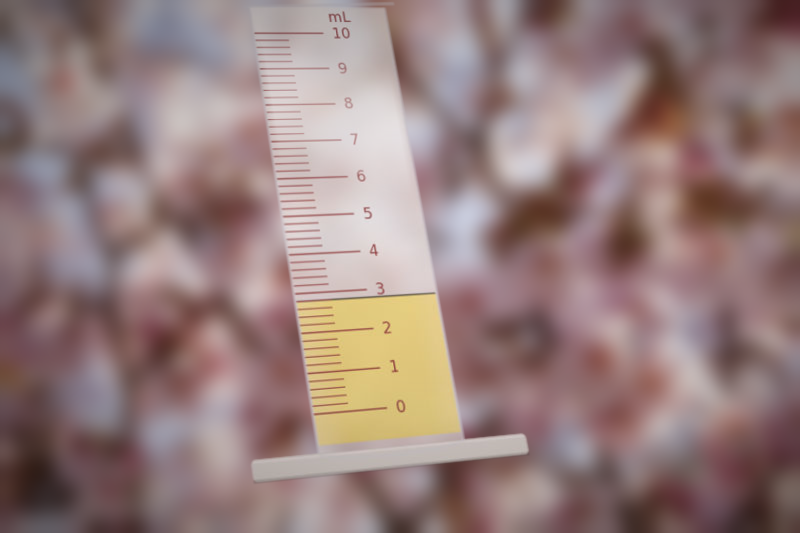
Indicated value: 2.8 mL
